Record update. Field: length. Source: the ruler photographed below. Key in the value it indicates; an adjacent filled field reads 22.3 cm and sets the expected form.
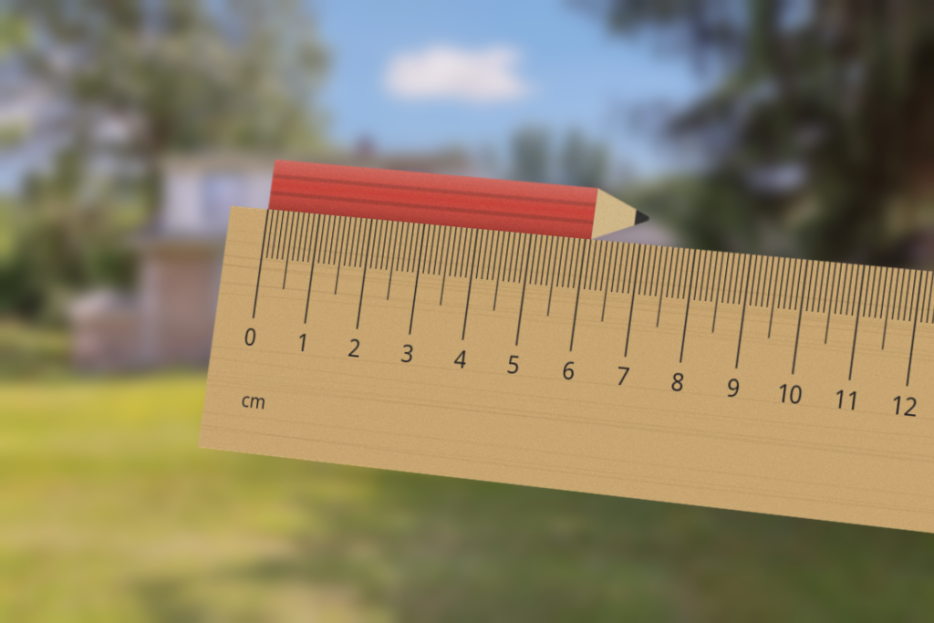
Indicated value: 7.1 cm
